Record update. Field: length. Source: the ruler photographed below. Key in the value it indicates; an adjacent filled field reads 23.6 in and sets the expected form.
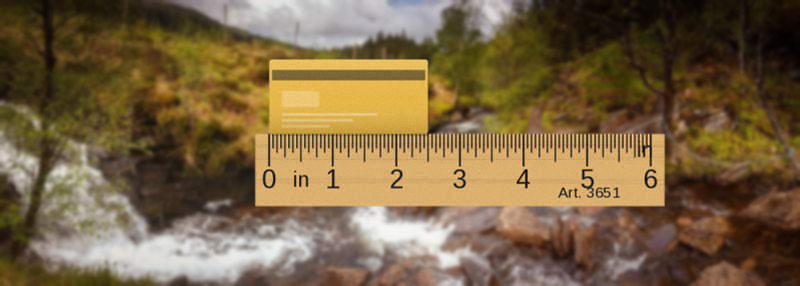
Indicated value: 2.5 in
